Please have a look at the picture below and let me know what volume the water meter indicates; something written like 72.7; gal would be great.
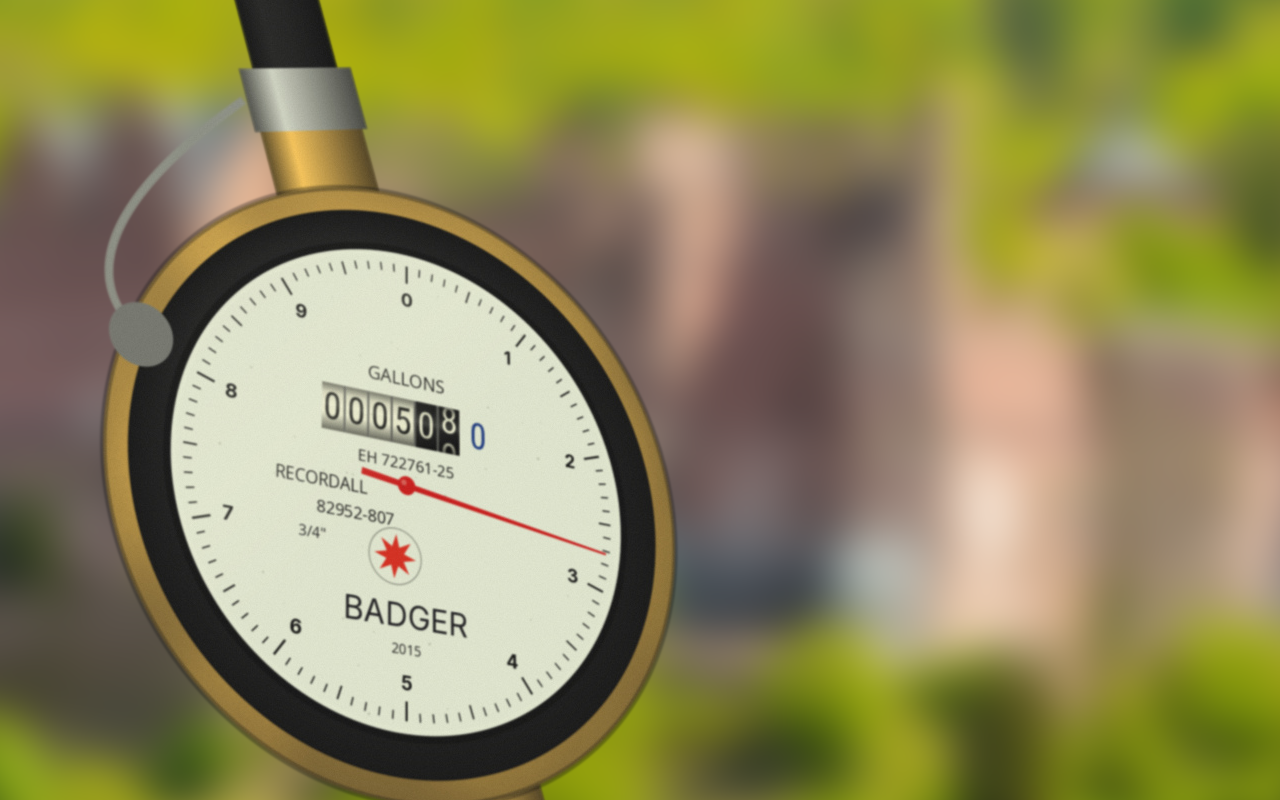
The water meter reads 5082.7; gal
